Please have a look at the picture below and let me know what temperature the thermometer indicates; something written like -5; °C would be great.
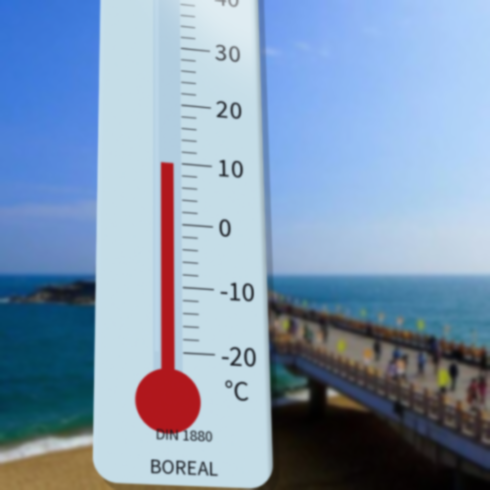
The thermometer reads 10; °C
